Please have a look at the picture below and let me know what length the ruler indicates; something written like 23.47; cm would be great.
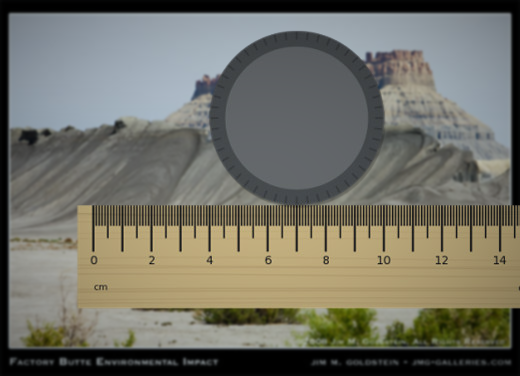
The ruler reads 6; cm
